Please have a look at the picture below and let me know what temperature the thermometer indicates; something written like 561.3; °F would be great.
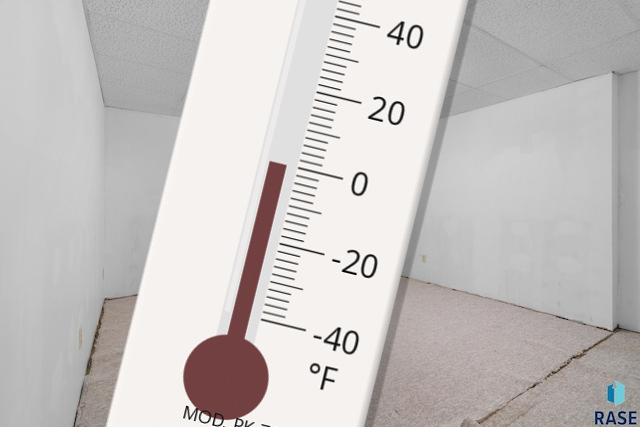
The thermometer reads 0; °F
